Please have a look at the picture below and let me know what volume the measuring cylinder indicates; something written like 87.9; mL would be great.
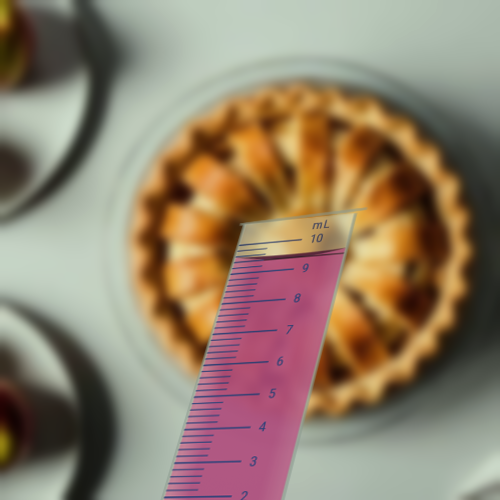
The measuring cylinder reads 9.4; mL
